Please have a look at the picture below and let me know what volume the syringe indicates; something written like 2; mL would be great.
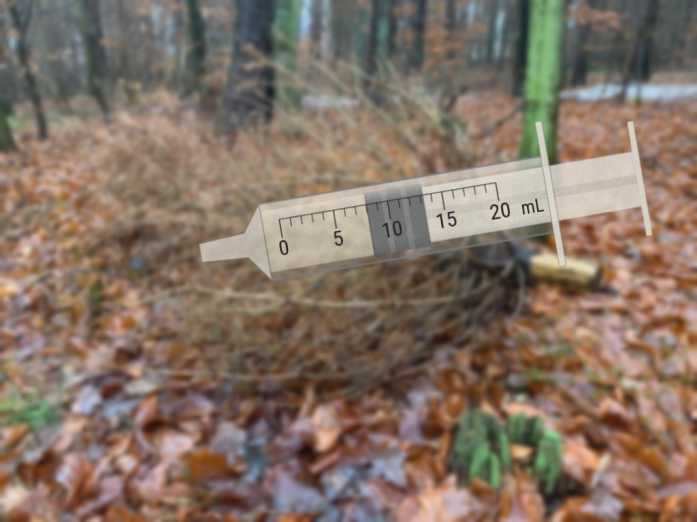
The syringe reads 8; mL
